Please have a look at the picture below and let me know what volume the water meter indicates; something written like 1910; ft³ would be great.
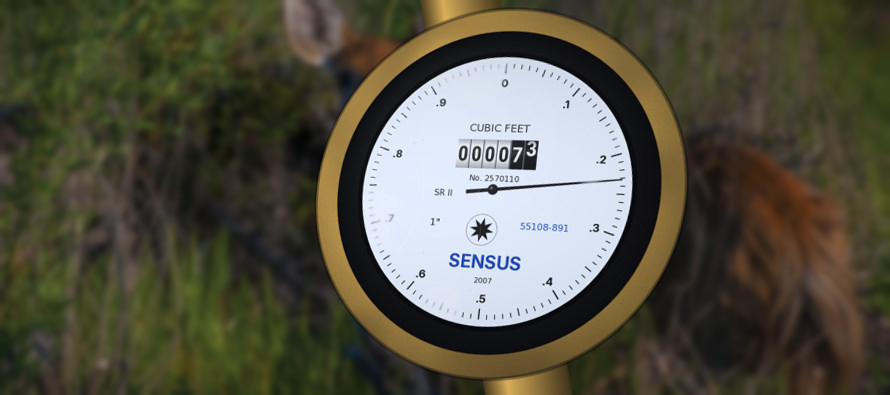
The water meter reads 73.23; ft³
